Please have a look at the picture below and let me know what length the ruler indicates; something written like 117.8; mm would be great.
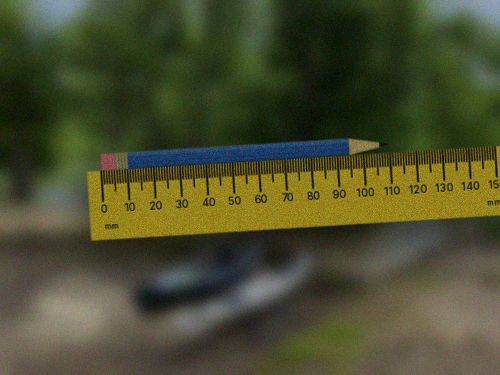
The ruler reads 110; mm
